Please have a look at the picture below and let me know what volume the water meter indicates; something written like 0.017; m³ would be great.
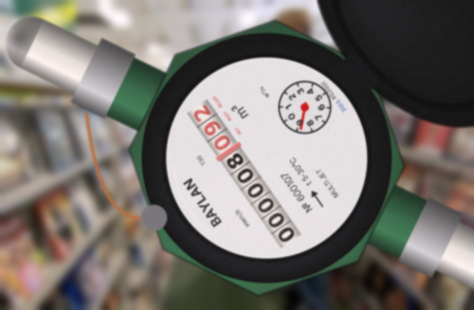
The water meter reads 8.0928; m³
